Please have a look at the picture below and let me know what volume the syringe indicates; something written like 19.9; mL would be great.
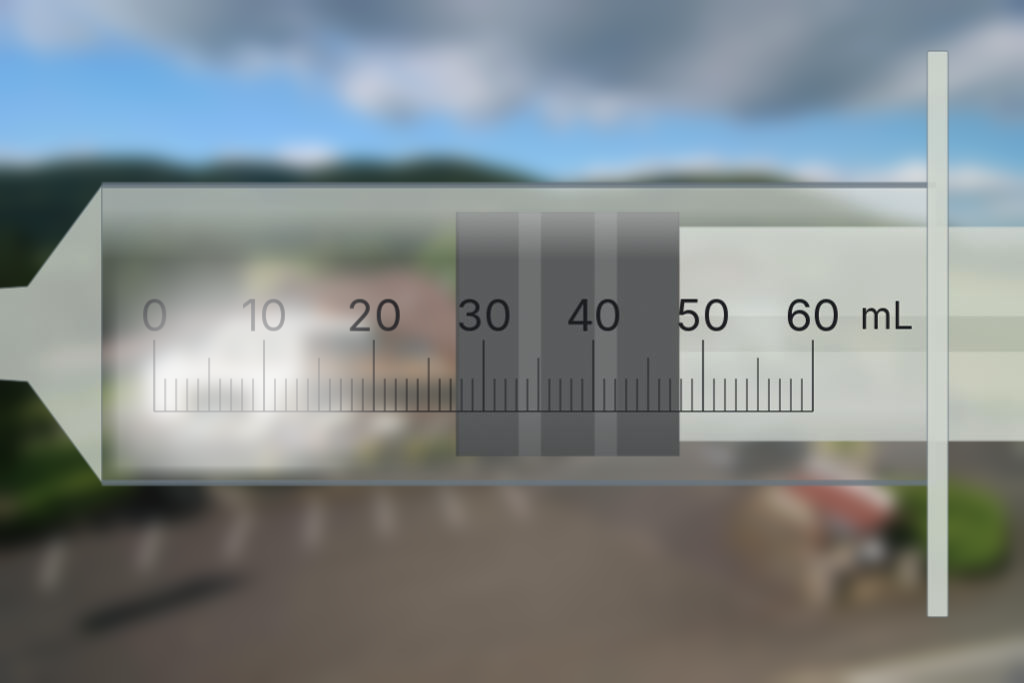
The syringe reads 27.5; mL
